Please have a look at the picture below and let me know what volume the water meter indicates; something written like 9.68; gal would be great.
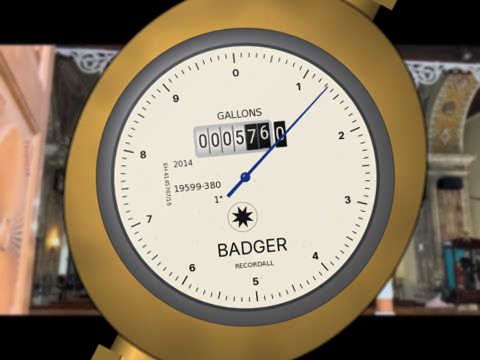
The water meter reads 5761.3; gal
